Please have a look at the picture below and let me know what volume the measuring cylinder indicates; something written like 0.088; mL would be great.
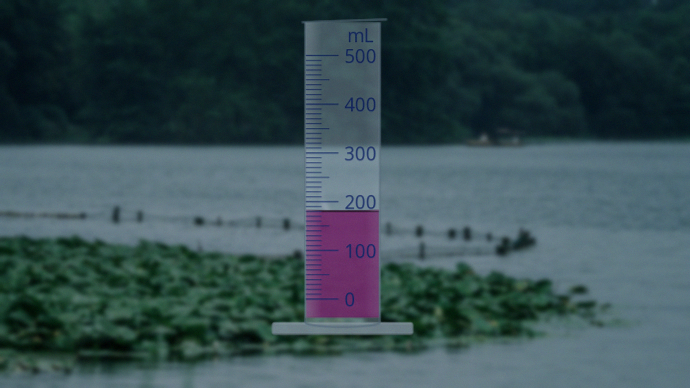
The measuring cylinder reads 180; mL
